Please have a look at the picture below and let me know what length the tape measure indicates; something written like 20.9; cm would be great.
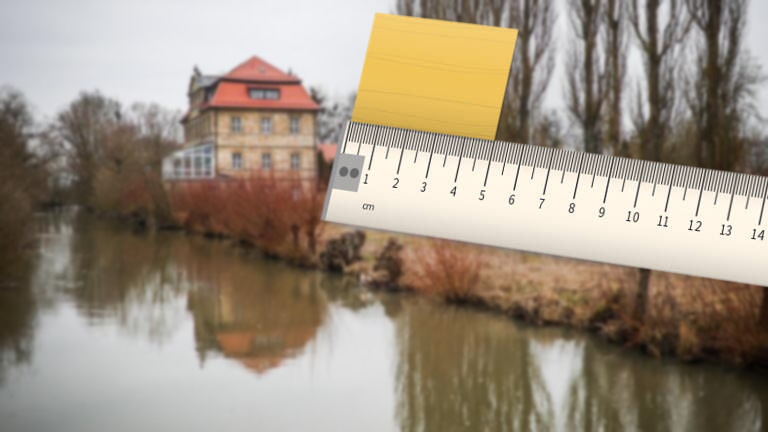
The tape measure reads 5; cm
